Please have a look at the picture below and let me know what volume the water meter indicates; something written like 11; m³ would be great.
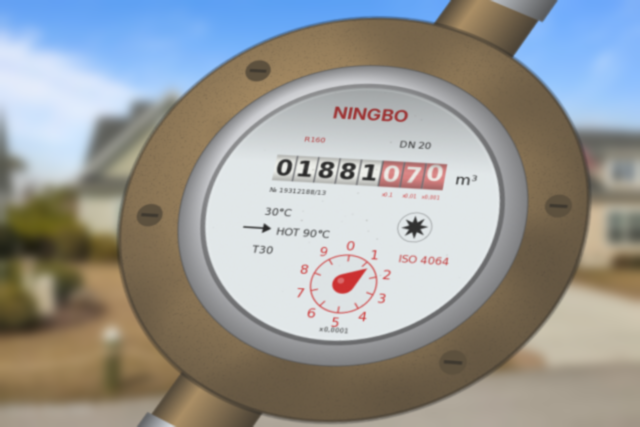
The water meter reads 1881.0701; m³
